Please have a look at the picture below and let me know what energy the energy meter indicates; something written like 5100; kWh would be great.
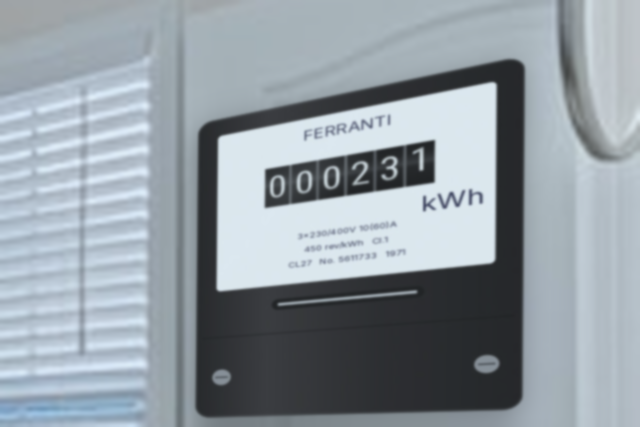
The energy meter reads 231; kWh
